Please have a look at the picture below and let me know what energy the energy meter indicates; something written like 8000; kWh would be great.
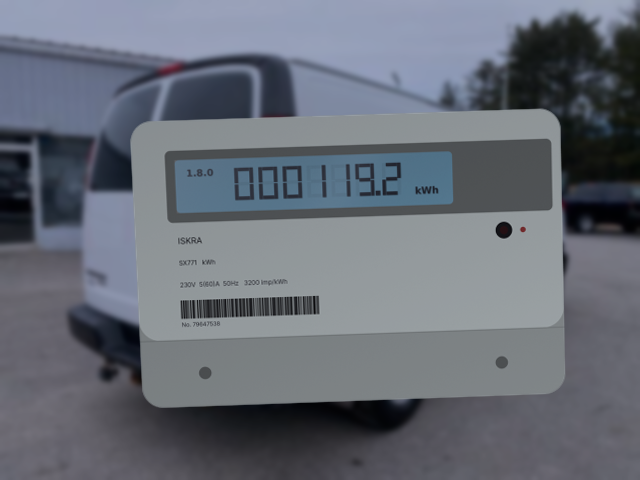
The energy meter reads 119.2; kWh
